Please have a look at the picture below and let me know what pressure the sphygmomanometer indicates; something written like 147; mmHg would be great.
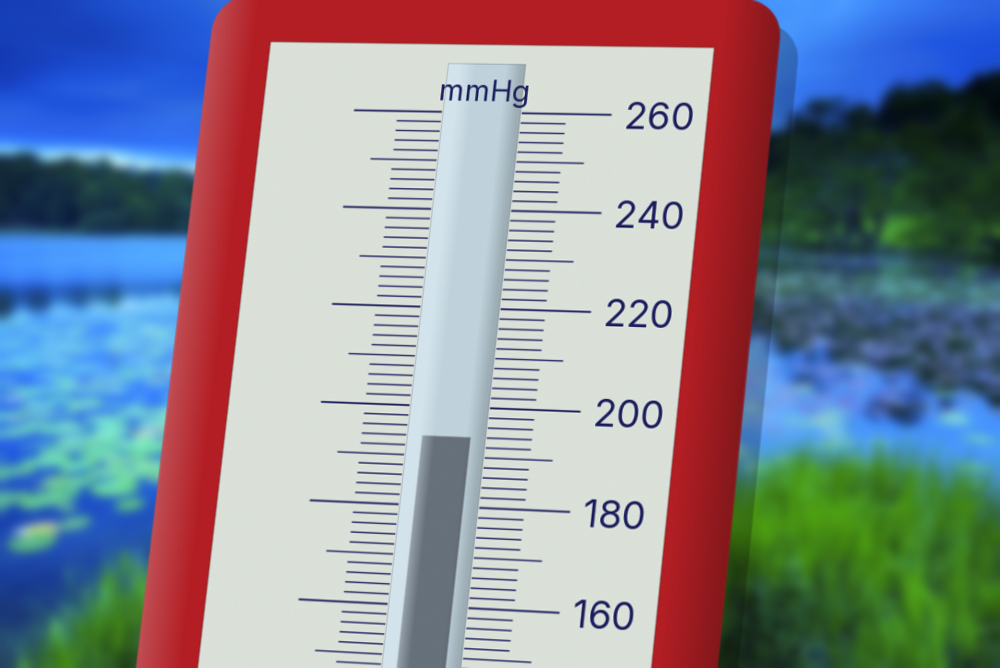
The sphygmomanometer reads 194; mmHg
